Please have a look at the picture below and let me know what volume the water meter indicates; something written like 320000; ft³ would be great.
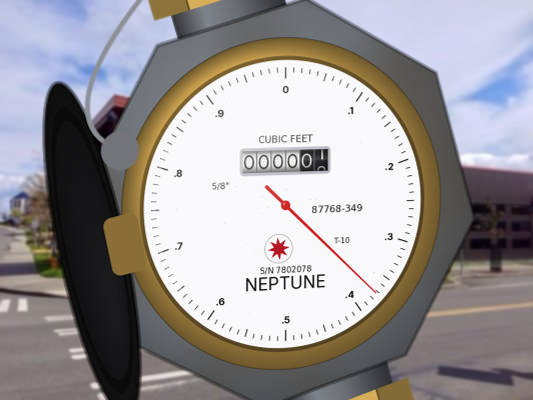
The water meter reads 1.37; ft³
